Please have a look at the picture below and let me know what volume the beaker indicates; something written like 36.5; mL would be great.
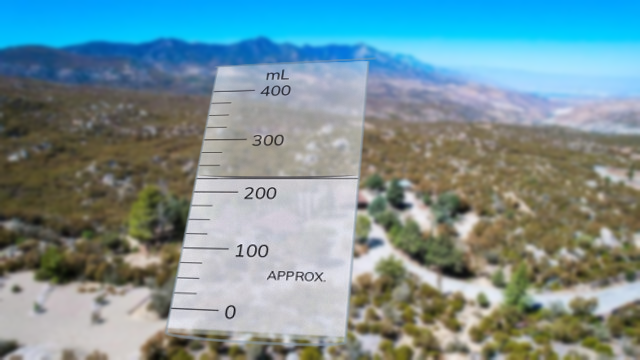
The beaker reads 225; mL
